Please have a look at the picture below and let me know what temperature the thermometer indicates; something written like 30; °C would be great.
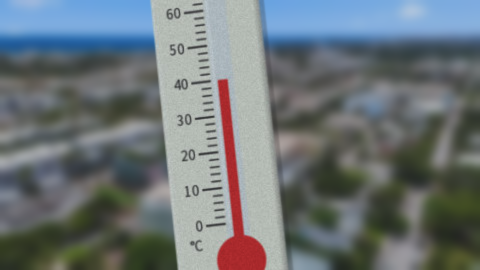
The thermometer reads 40; °C
